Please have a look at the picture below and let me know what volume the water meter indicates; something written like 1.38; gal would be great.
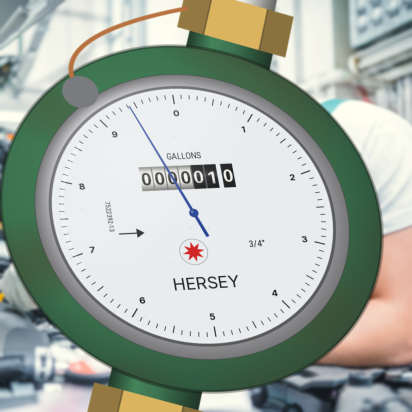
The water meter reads 9.4; gal
